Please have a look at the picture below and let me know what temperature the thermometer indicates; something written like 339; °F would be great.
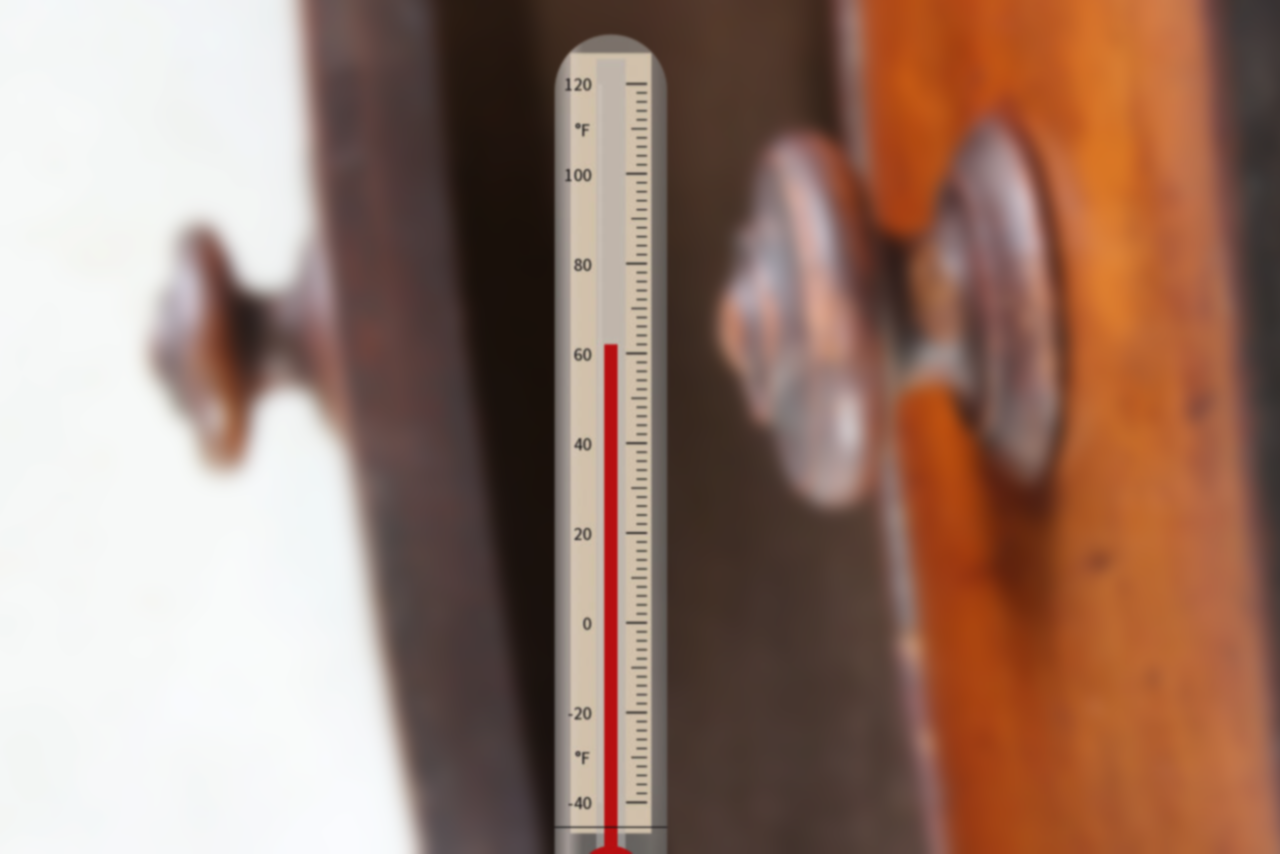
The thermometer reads 62; °F
